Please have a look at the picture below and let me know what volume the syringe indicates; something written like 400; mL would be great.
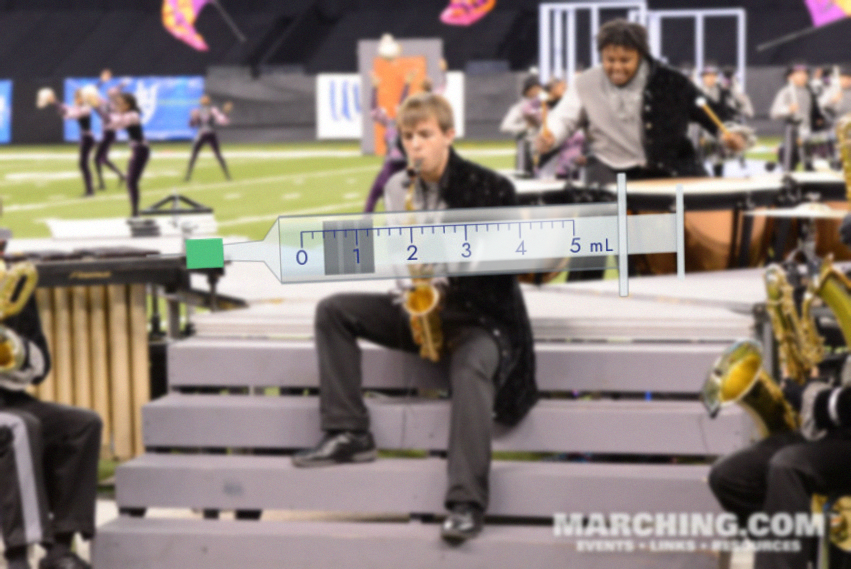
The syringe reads 0.4; mL
